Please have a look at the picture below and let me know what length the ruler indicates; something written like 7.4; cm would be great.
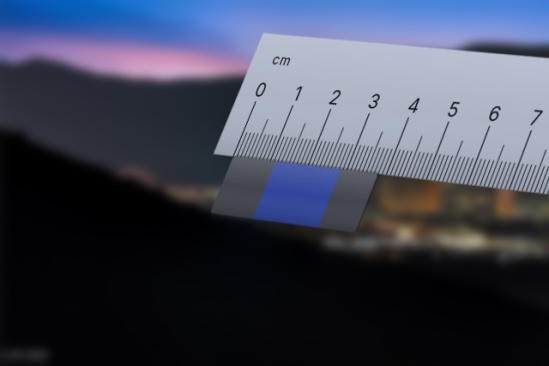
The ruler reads 3.8; cm
